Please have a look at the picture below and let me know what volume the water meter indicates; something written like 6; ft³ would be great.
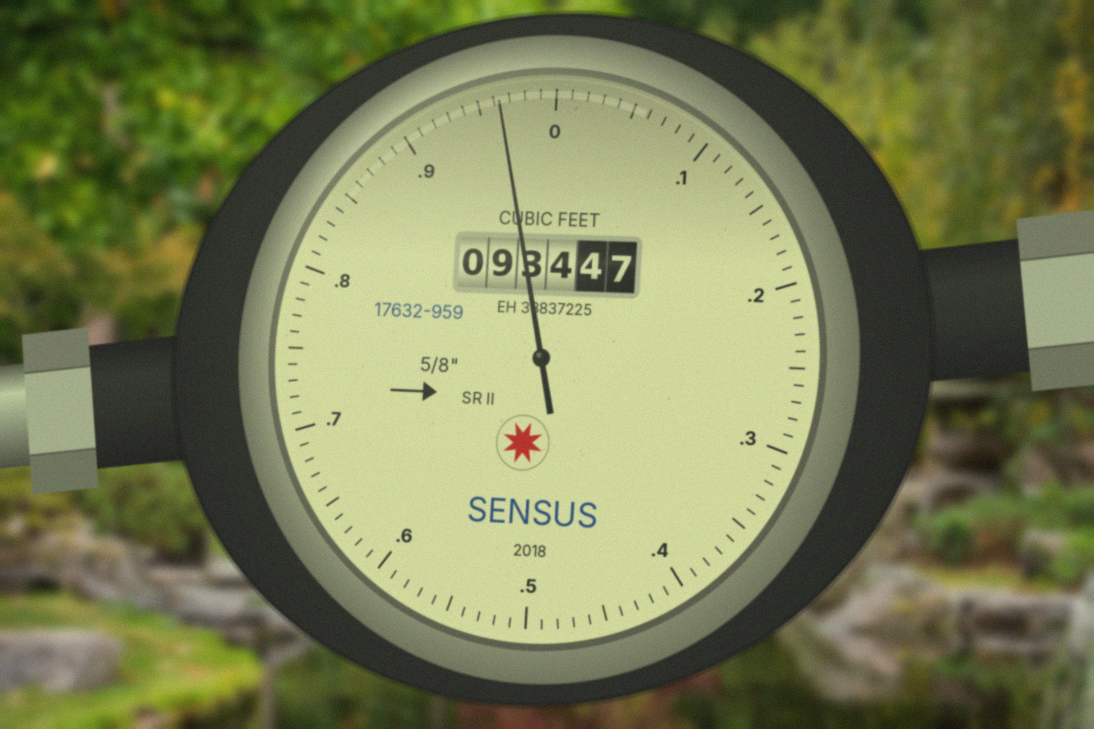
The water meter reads 93446.96; ft³
